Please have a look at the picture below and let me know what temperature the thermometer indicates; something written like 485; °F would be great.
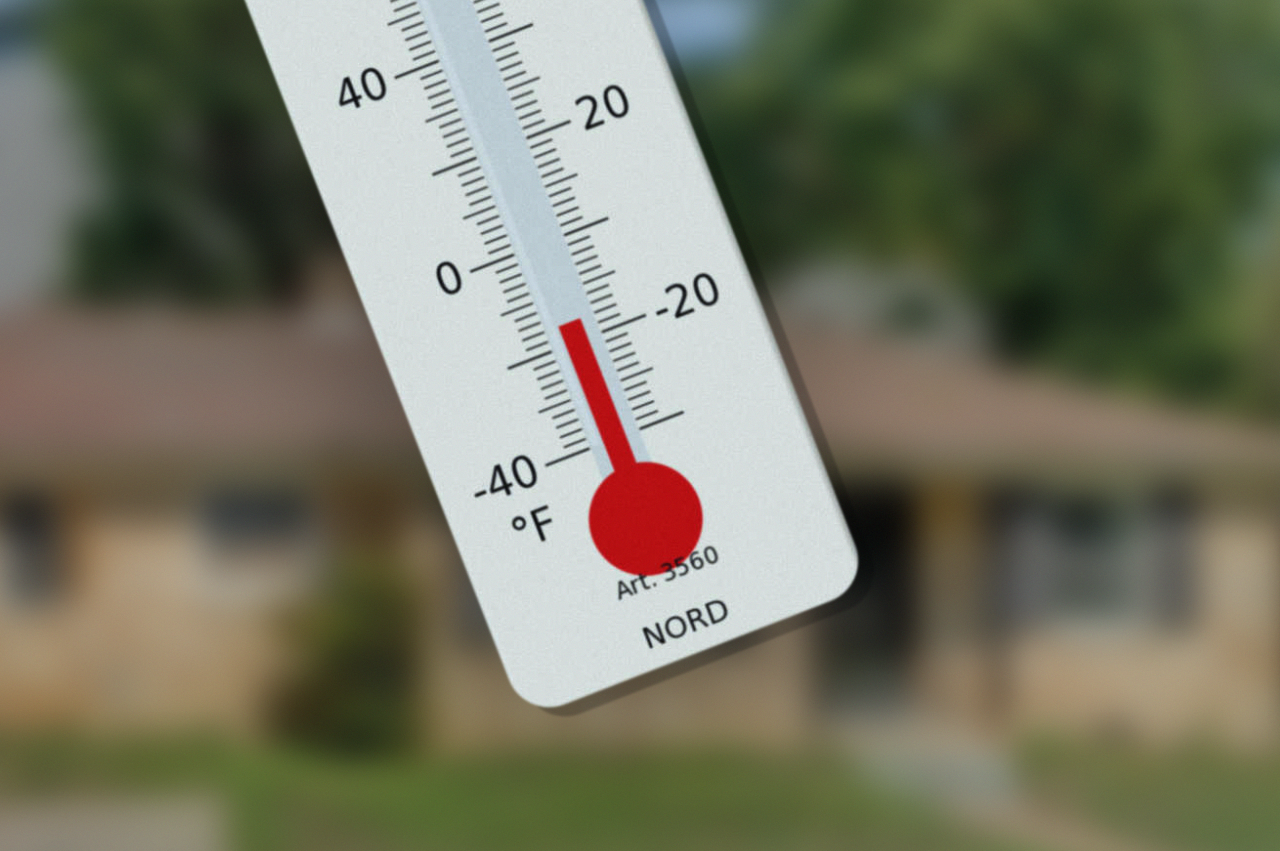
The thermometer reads -16; °F
